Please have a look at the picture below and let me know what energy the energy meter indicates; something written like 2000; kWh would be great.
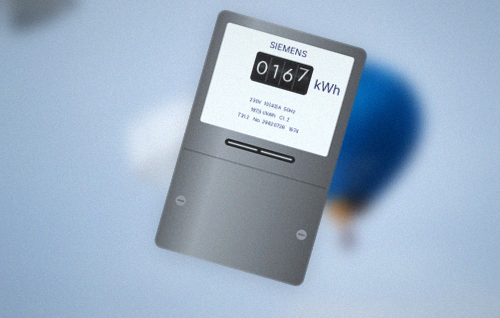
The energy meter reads 167; kWh
